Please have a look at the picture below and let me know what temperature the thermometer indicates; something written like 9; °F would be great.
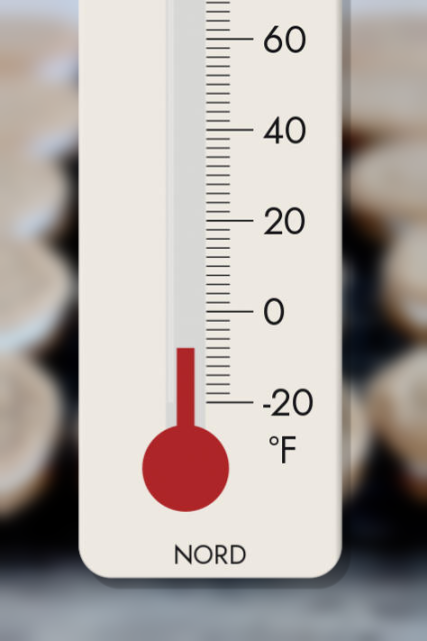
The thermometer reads -8; °F
